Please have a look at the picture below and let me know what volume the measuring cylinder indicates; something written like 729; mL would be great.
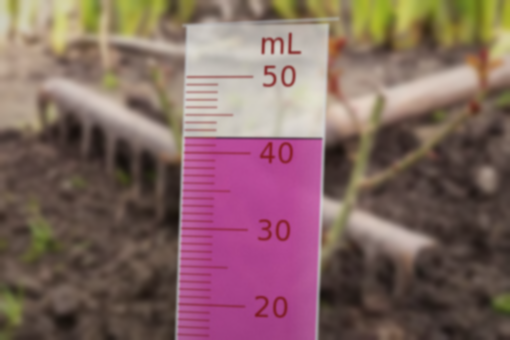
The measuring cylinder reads 42; mL
